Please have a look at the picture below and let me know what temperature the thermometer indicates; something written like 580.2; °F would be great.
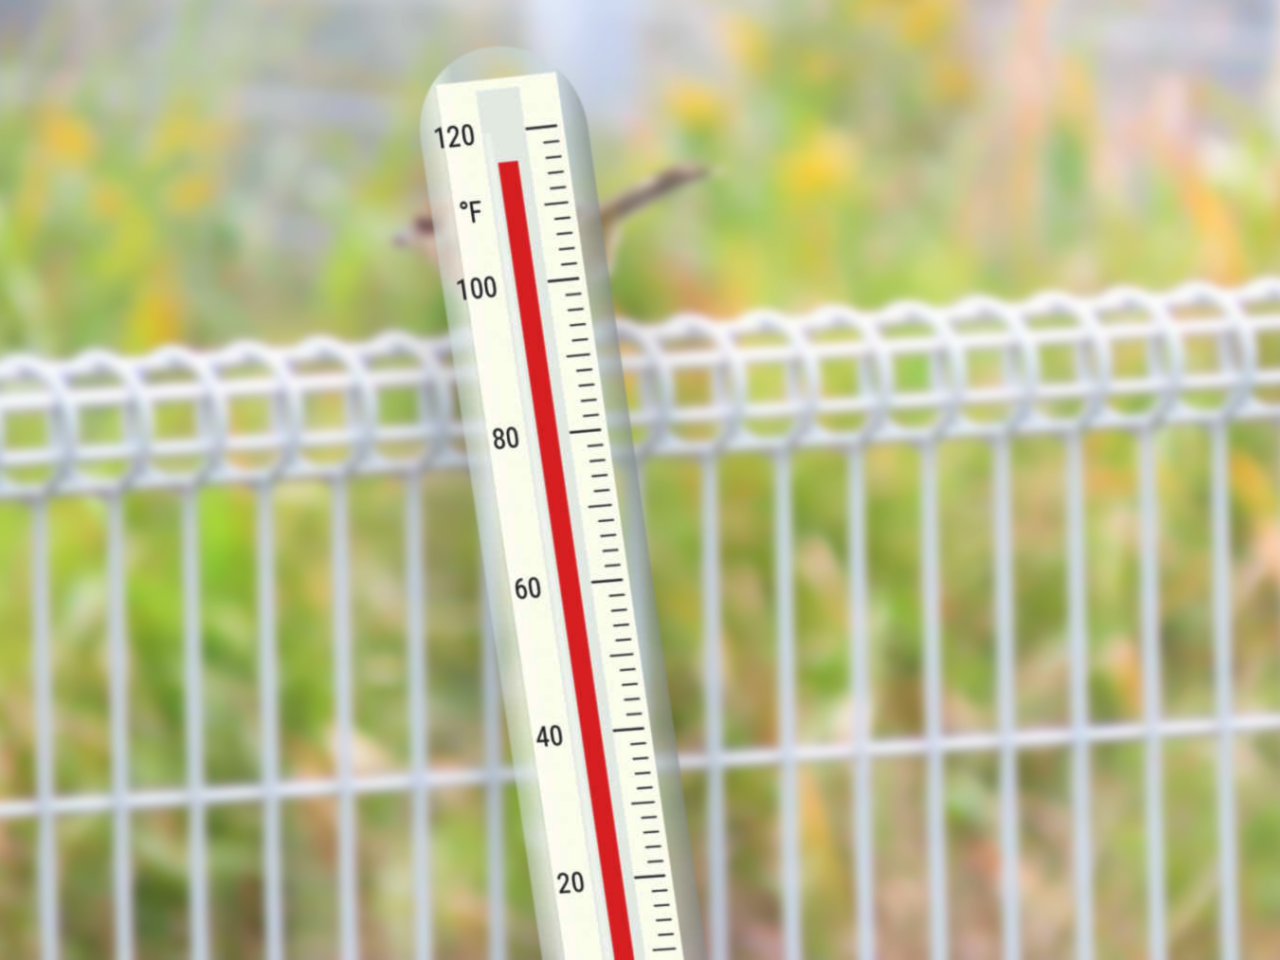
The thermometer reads 116; °F
